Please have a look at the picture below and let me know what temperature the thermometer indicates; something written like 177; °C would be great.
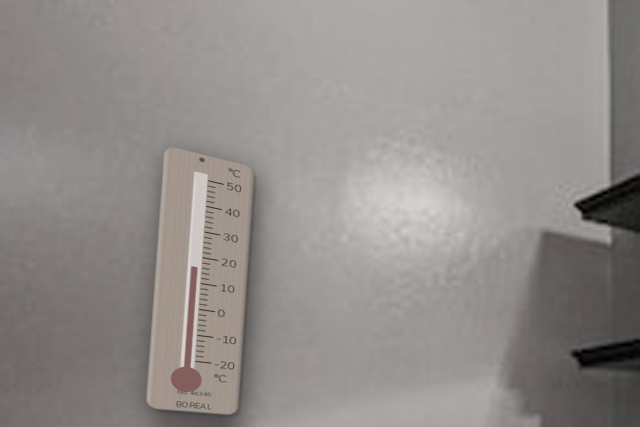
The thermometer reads 16; °C
